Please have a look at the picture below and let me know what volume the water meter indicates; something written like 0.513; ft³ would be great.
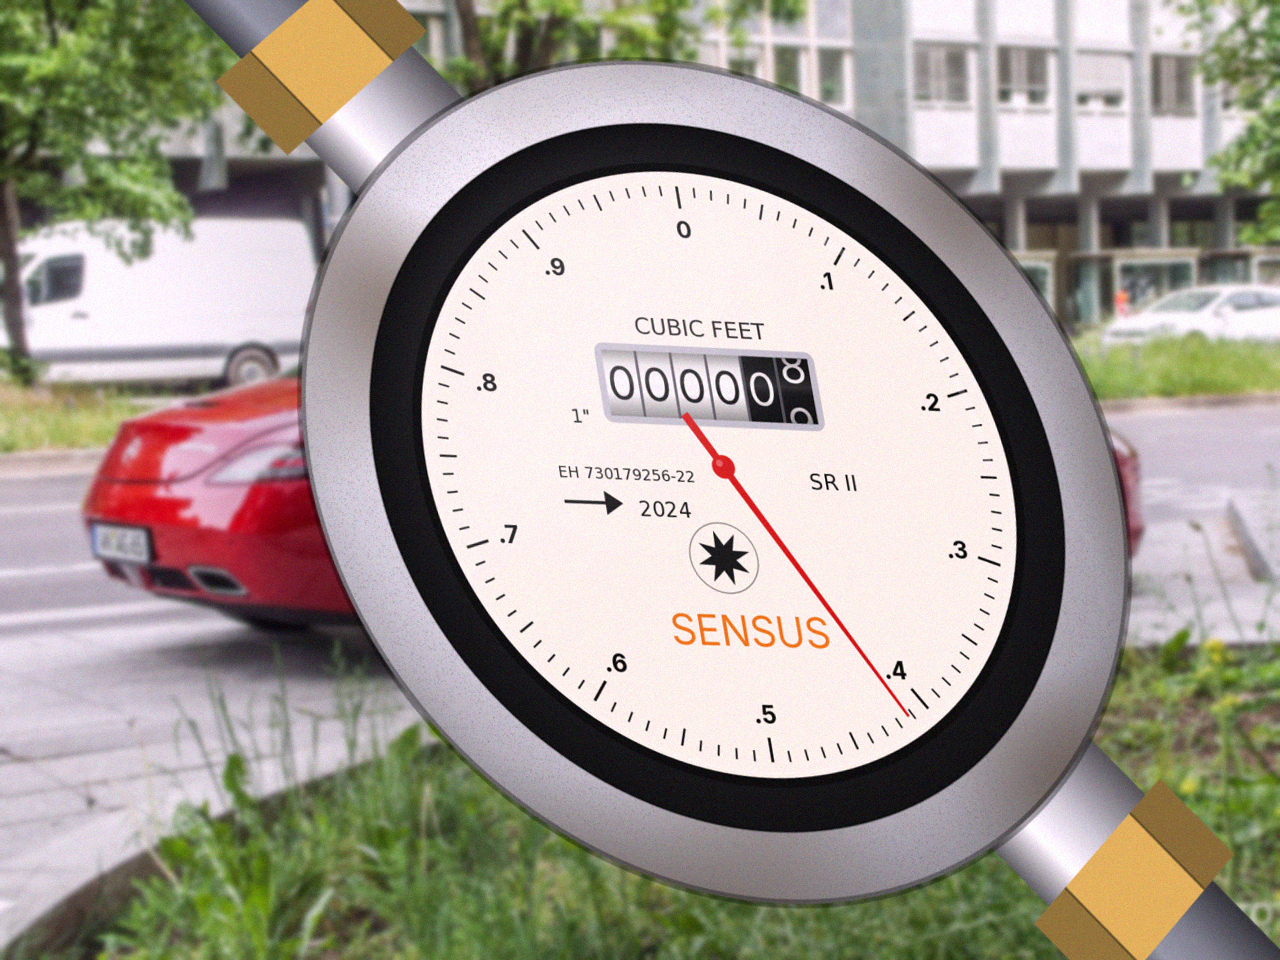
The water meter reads 8.41; ft³
